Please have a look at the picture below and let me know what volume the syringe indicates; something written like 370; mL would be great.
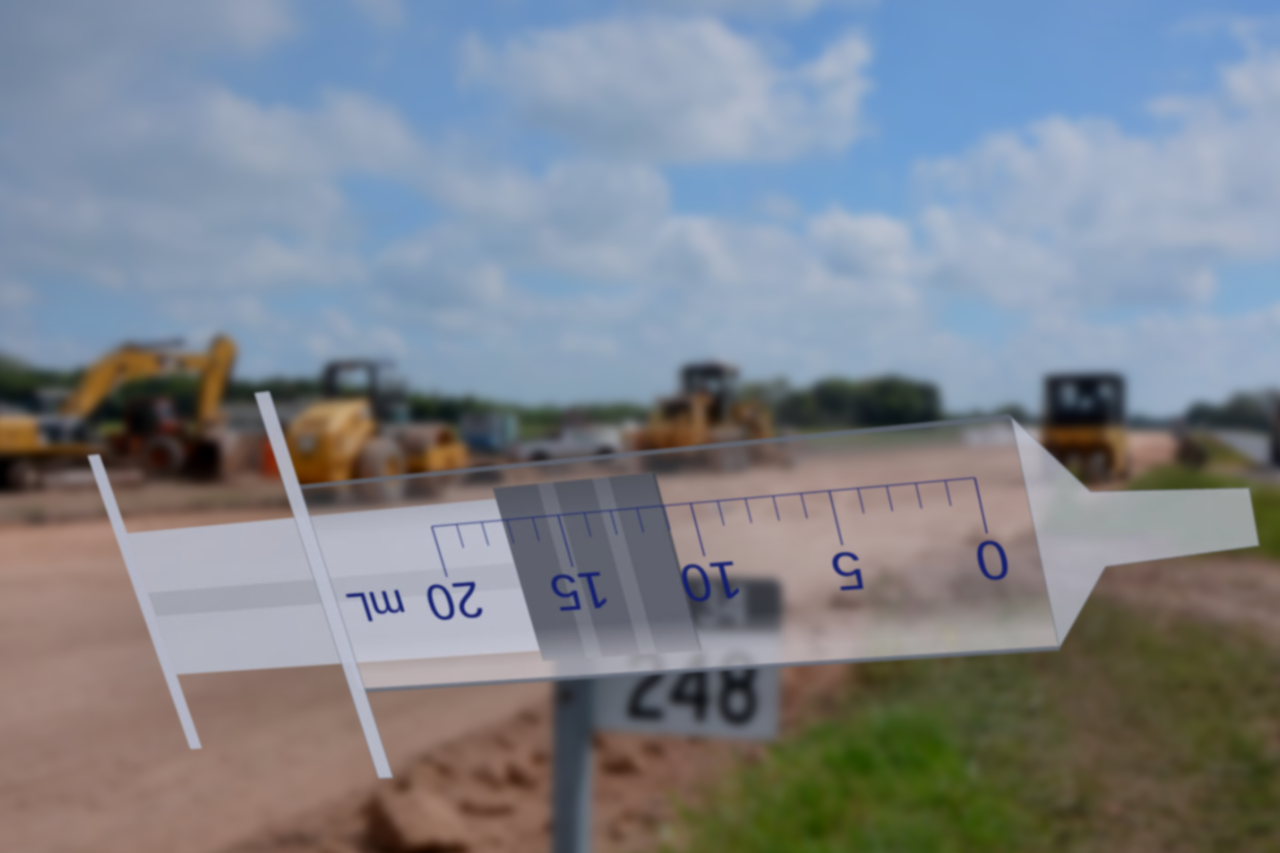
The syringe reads 11; mL
